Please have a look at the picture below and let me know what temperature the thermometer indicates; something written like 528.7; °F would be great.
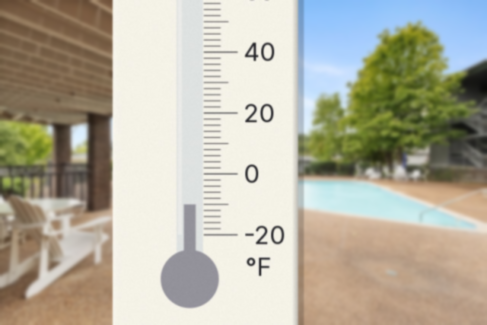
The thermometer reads -10; °F
